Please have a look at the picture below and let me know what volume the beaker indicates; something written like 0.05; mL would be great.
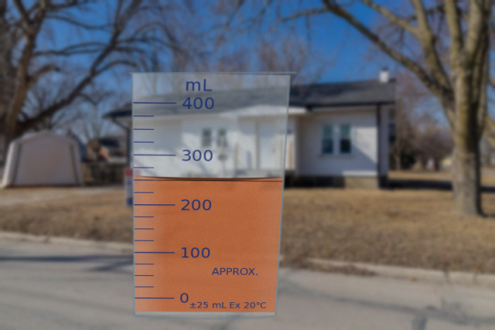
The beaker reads 250; mL
